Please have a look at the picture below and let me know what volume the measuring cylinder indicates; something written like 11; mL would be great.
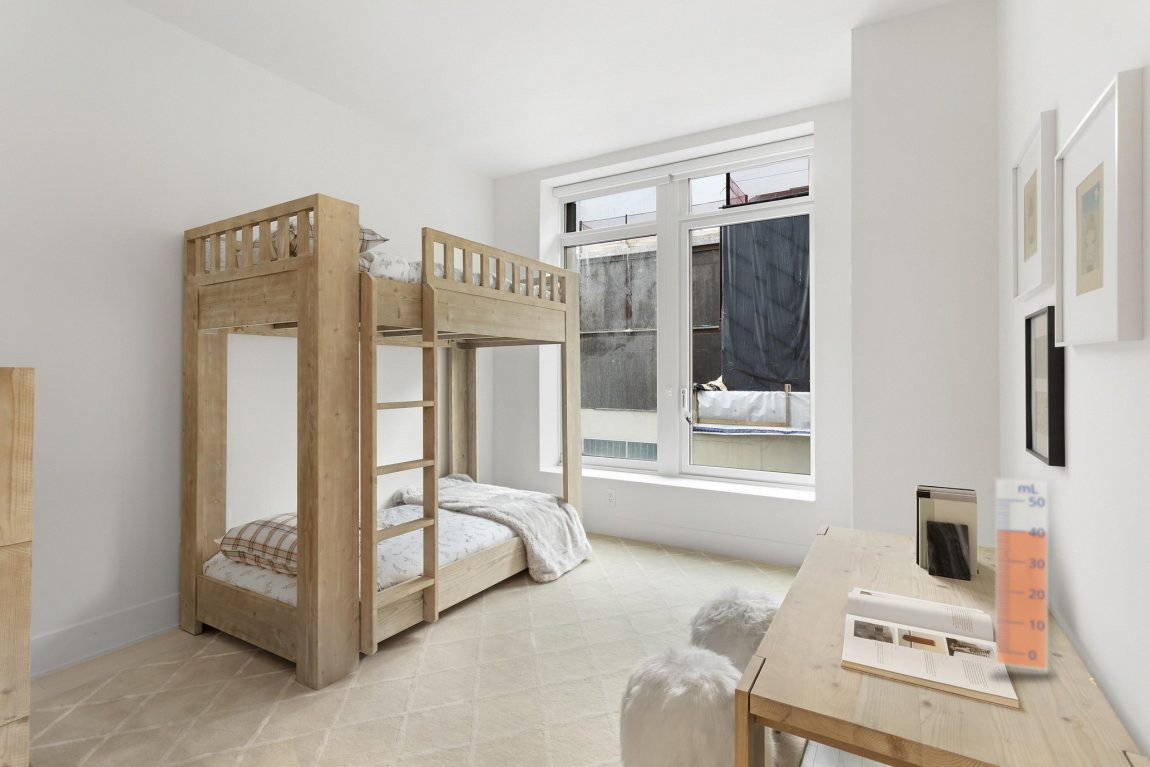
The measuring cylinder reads 40; mL
